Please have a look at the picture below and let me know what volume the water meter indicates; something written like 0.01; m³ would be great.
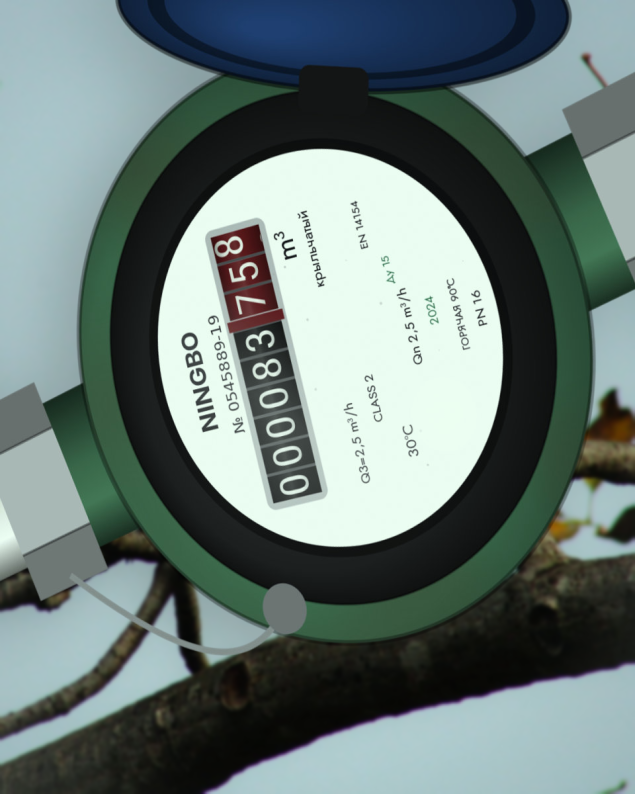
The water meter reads 83.758; m³
